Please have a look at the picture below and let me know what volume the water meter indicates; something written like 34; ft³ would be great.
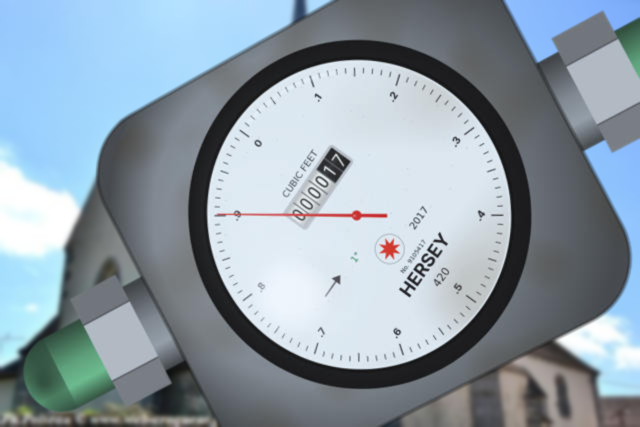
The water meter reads 16.90; ft³
